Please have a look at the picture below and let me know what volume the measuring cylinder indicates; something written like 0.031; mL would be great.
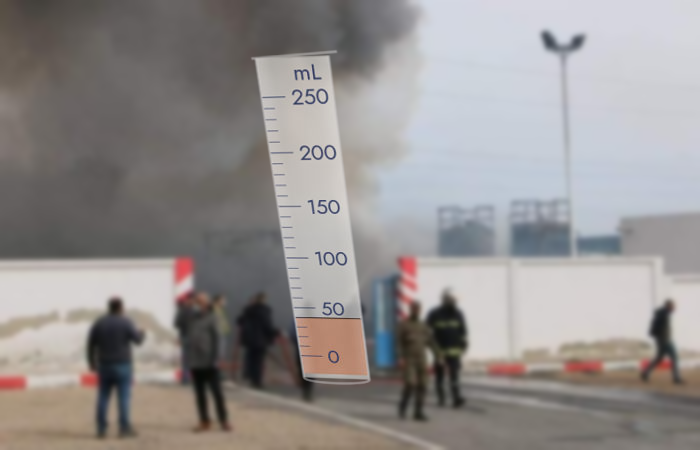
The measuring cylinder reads 40; mL
